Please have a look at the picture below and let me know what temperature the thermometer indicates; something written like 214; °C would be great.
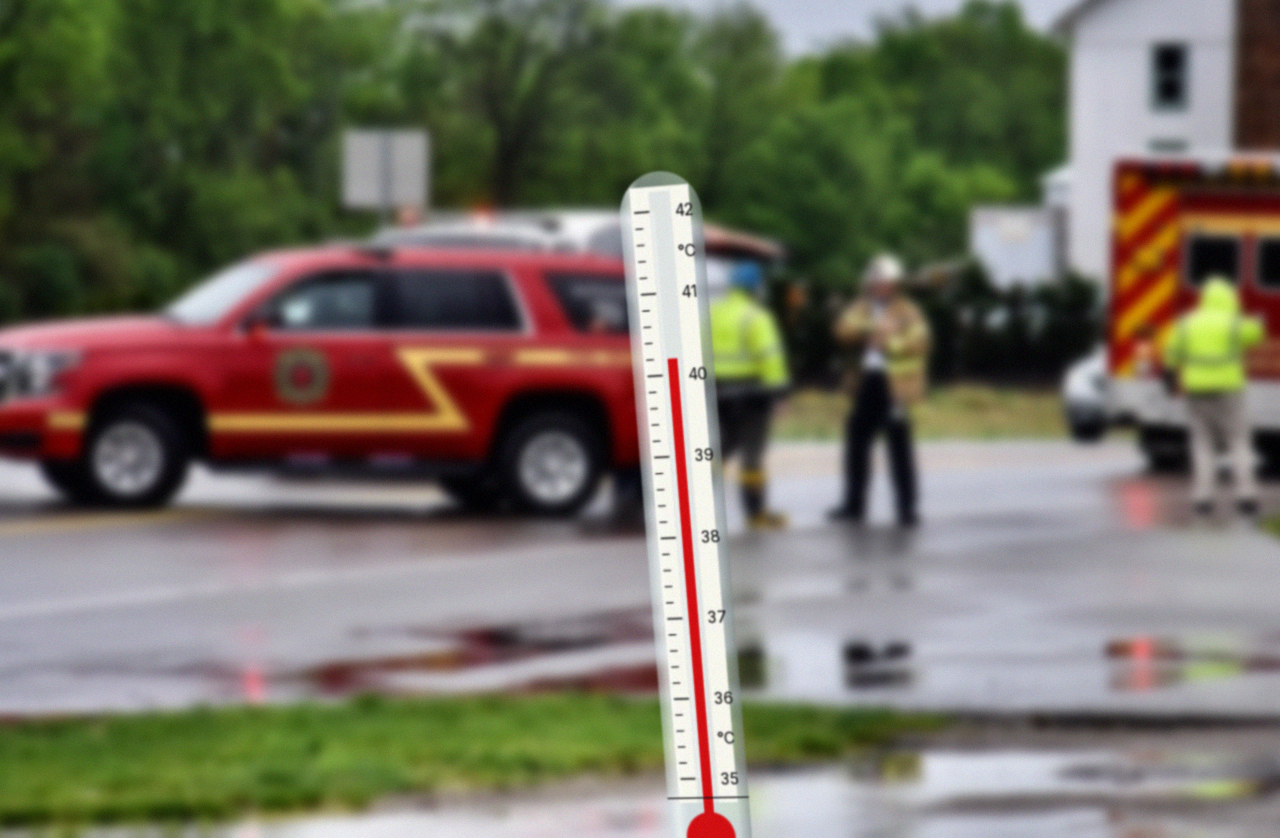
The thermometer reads 40.2; °C
